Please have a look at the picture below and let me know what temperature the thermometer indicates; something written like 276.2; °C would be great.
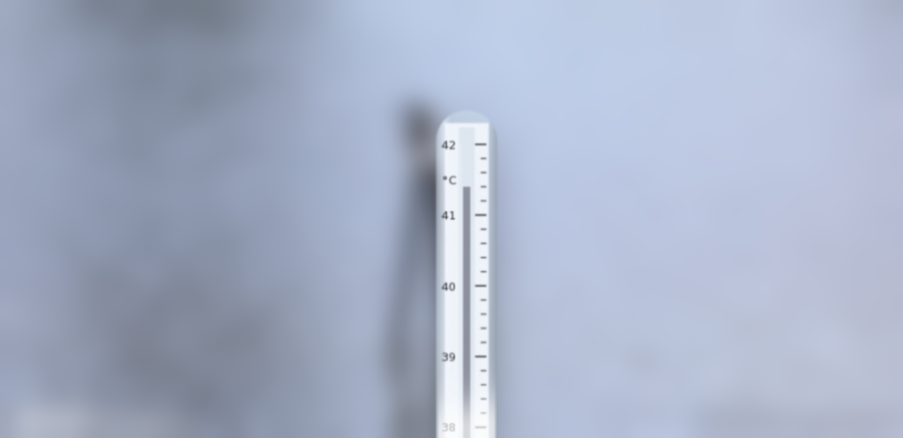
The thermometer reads 41.4; °C
